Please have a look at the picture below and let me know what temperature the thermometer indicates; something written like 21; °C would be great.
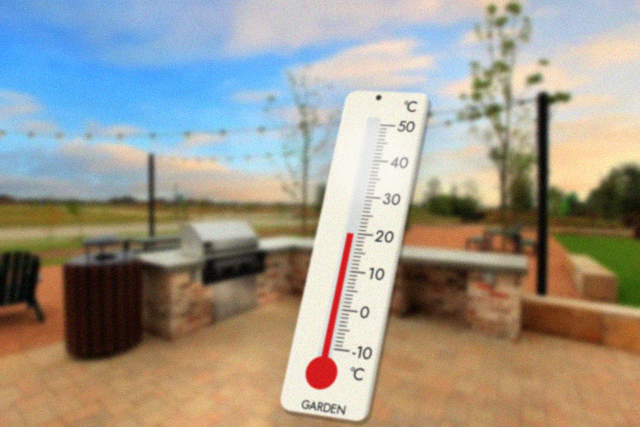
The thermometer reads 20; °C
